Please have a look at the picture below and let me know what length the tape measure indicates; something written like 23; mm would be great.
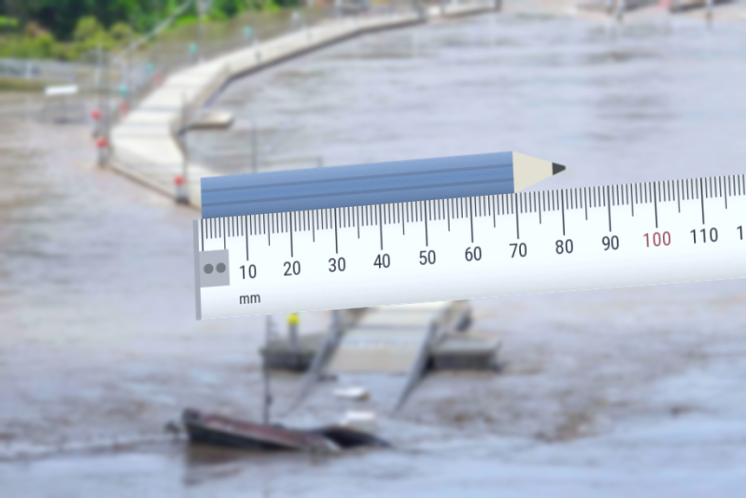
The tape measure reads 81; mm
